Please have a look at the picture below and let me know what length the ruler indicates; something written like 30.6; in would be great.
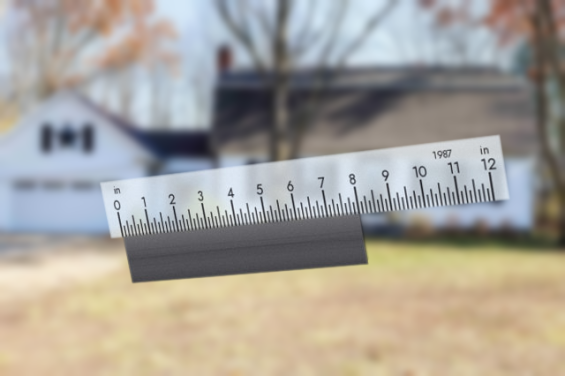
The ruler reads 8; in
